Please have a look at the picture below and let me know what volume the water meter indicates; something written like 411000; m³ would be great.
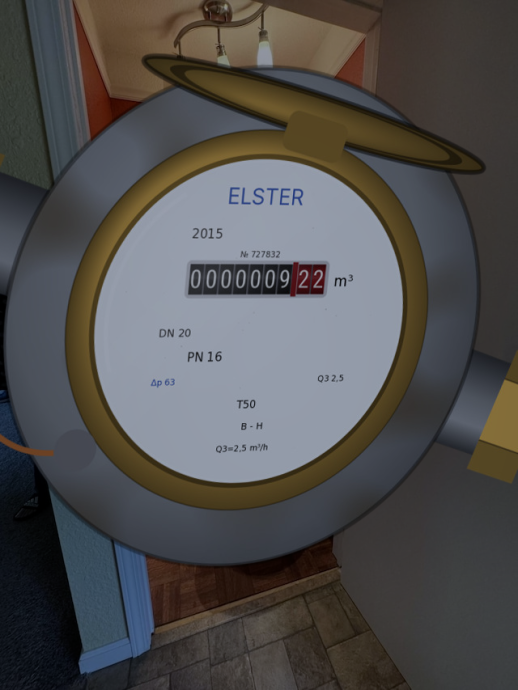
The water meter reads 9.22; m³
